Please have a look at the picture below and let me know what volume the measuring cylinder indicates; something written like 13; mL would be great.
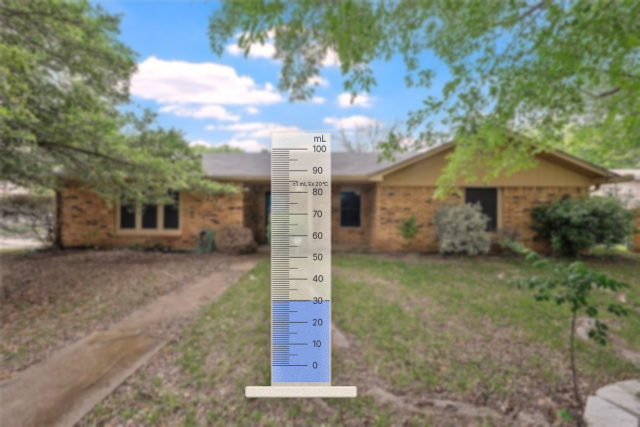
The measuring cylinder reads 30; mL
